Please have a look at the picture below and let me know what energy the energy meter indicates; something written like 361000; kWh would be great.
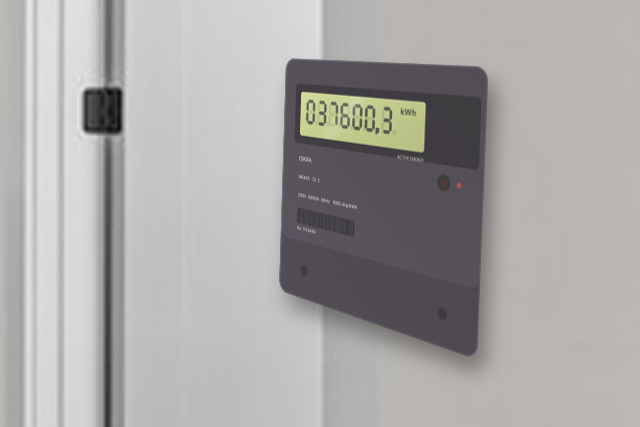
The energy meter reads 37600.3; kWh
